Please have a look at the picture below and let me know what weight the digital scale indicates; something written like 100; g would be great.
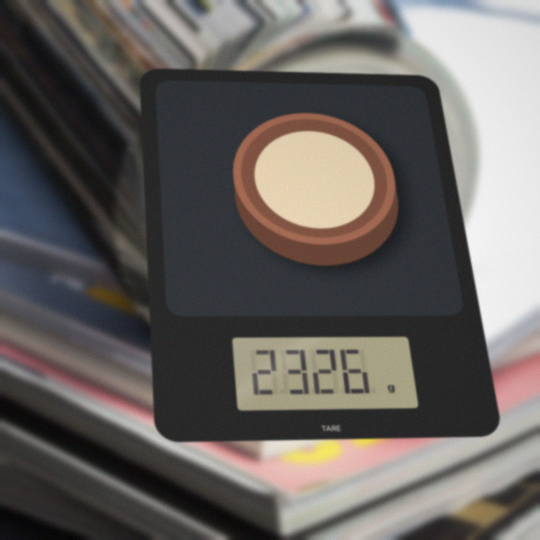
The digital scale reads 2326; g
